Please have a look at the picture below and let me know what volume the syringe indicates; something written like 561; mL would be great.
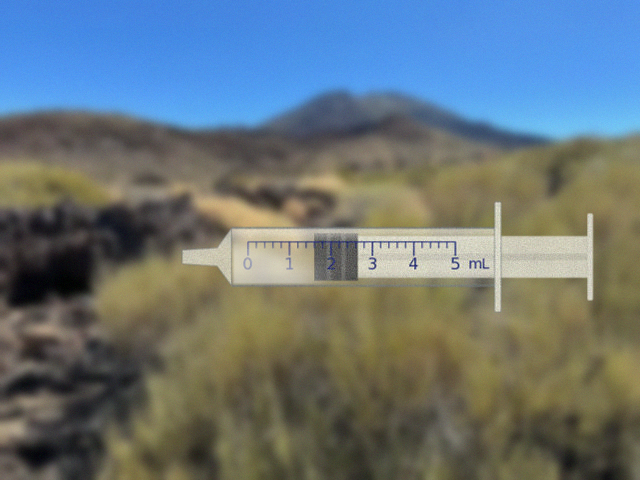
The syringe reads 1.6; mL
